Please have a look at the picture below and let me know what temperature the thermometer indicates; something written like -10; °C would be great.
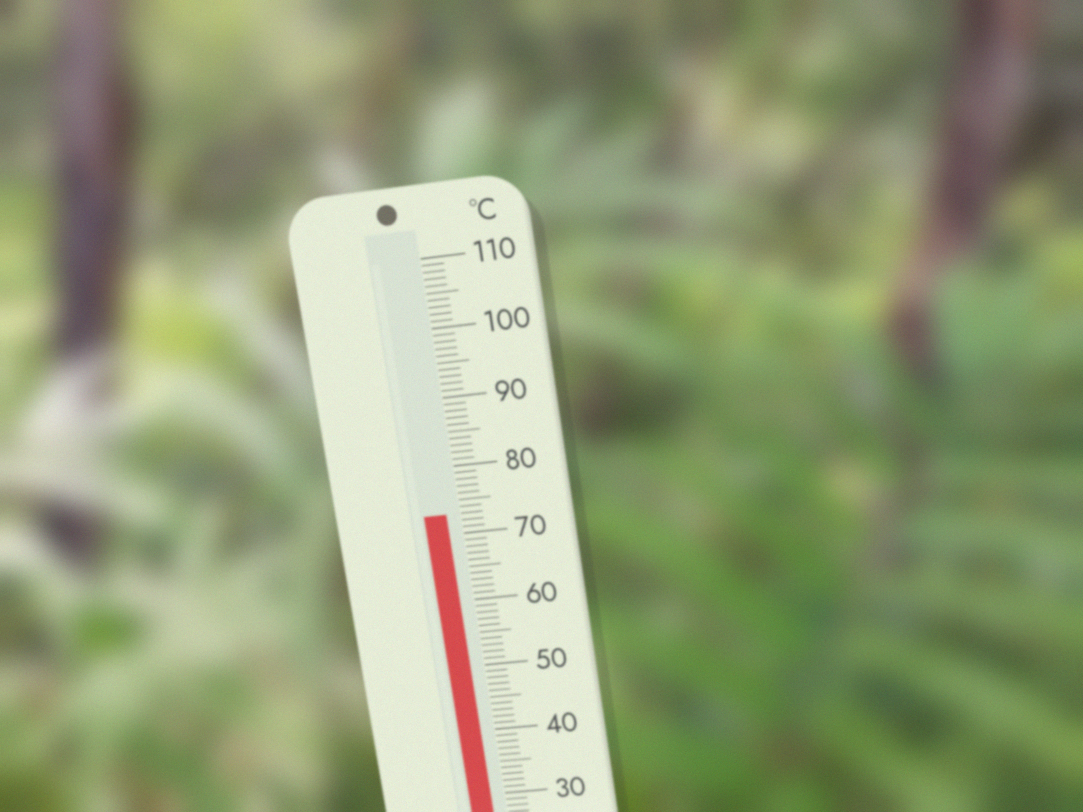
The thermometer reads 73; °C
